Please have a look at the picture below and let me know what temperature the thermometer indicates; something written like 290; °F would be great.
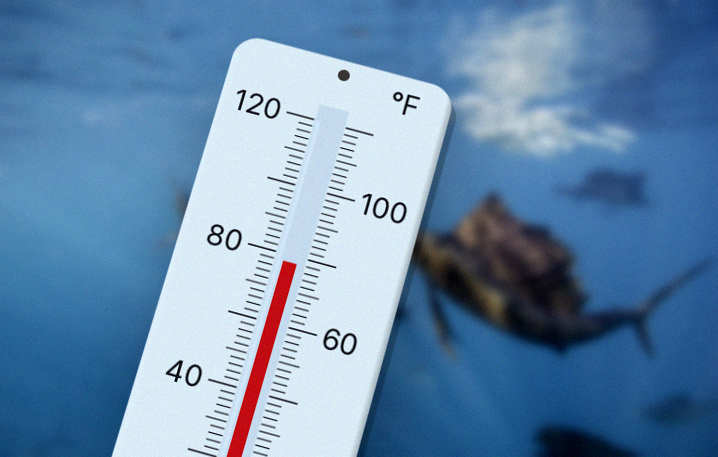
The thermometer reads 78; °F
